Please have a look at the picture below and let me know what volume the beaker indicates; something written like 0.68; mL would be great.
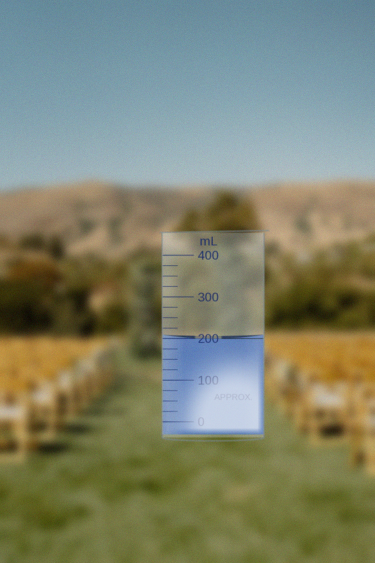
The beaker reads 200; mL
